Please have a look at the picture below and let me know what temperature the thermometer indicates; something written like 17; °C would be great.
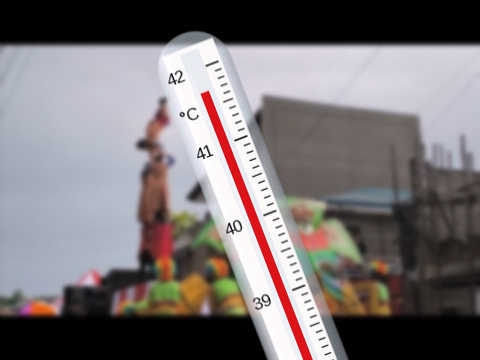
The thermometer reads 41.7; °C
